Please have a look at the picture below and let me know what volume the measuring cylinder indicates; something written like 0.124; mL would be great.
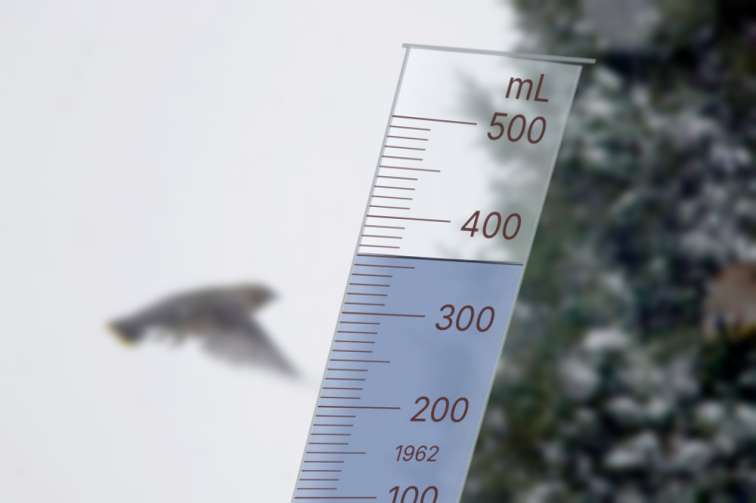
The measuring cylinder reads 360; mL
